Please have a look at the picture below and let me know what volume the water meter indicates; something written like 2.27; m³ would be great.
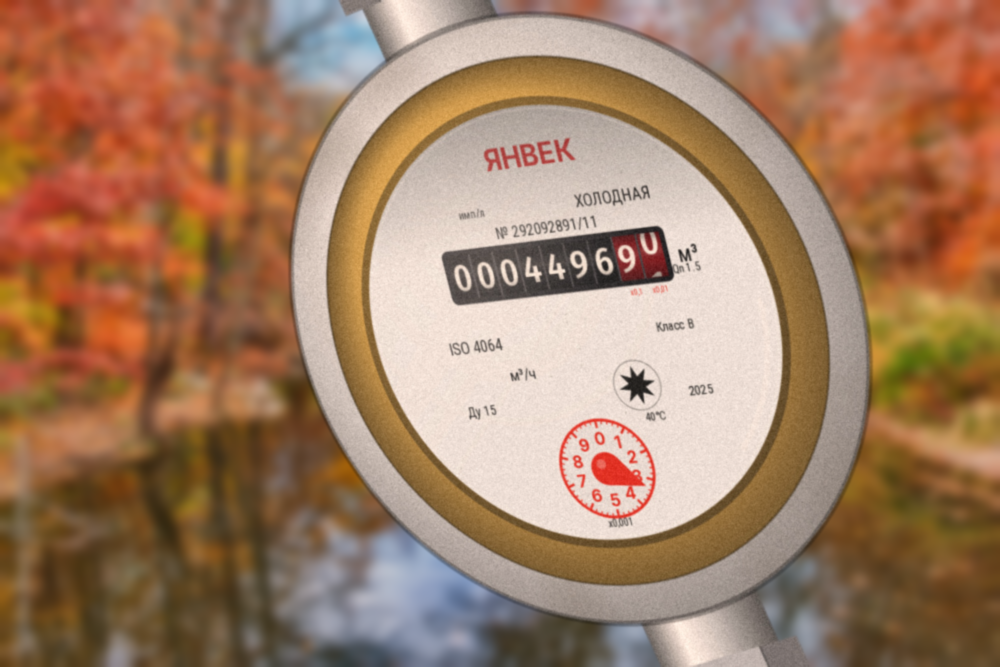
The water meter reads 4496.903; m³
